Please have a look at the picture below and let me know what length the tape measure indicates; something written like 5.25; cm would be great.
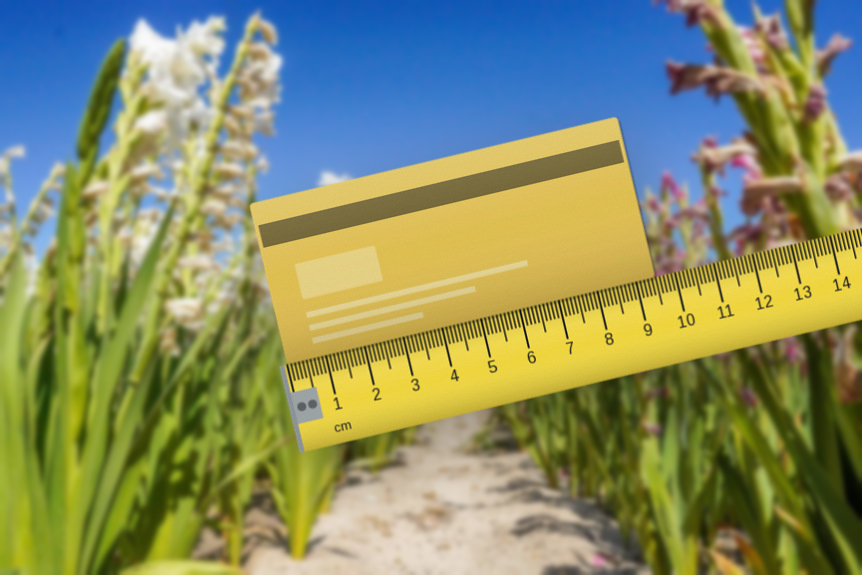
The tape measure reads 9.5; cm
